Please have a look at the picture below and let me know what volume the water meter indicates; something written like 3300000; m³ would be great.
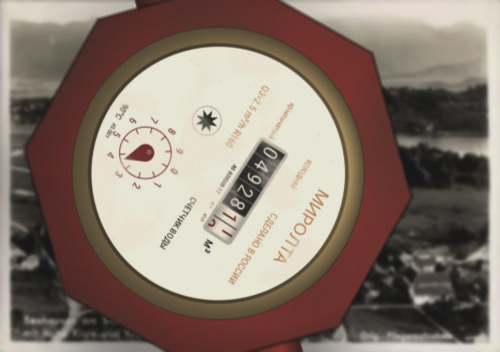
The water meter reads 4928.113; m³
